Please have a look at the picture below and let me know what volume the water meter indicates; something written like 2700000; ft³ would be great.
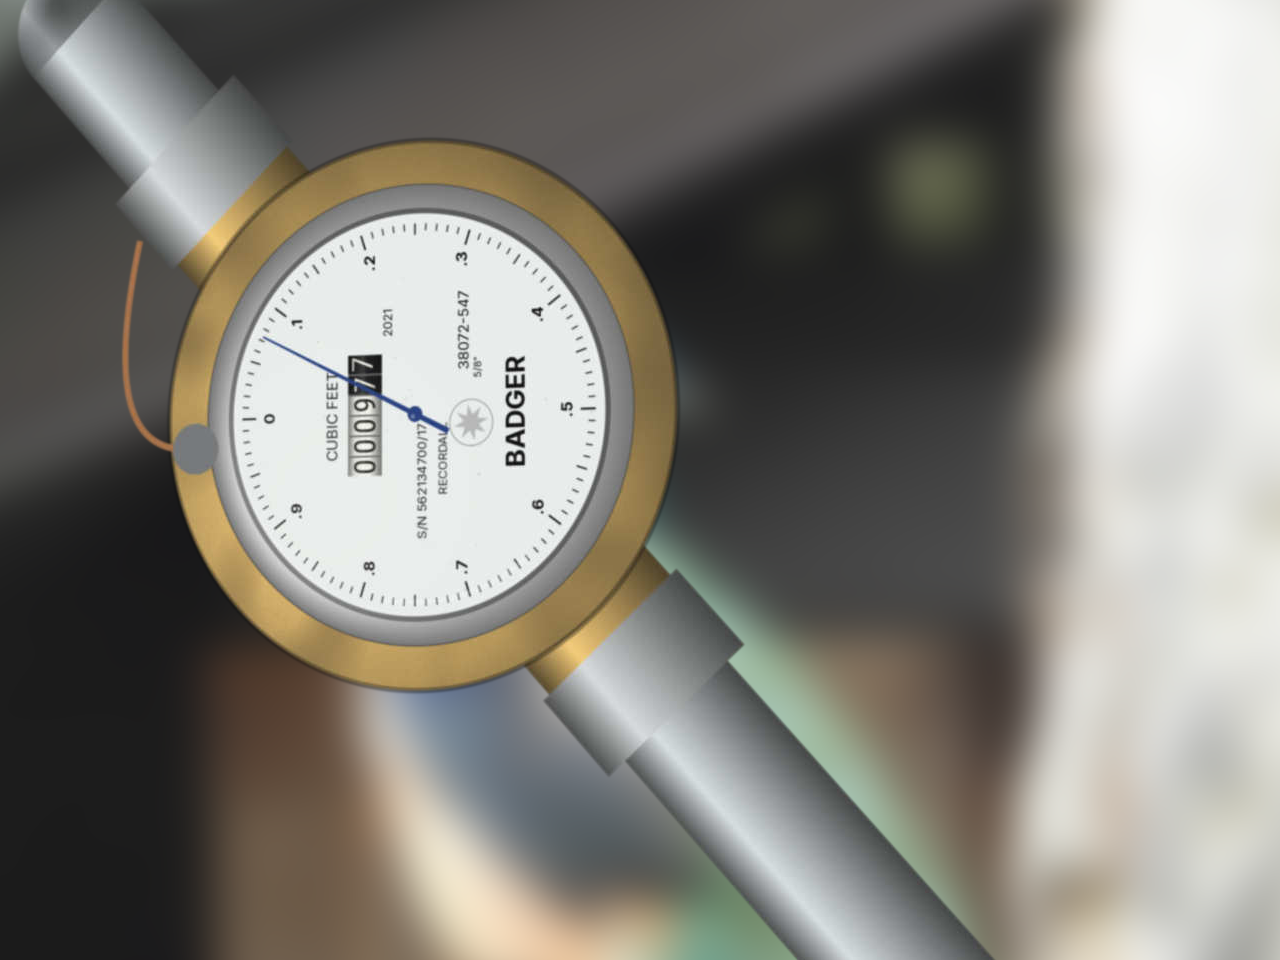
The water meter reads 977.07; ft³
